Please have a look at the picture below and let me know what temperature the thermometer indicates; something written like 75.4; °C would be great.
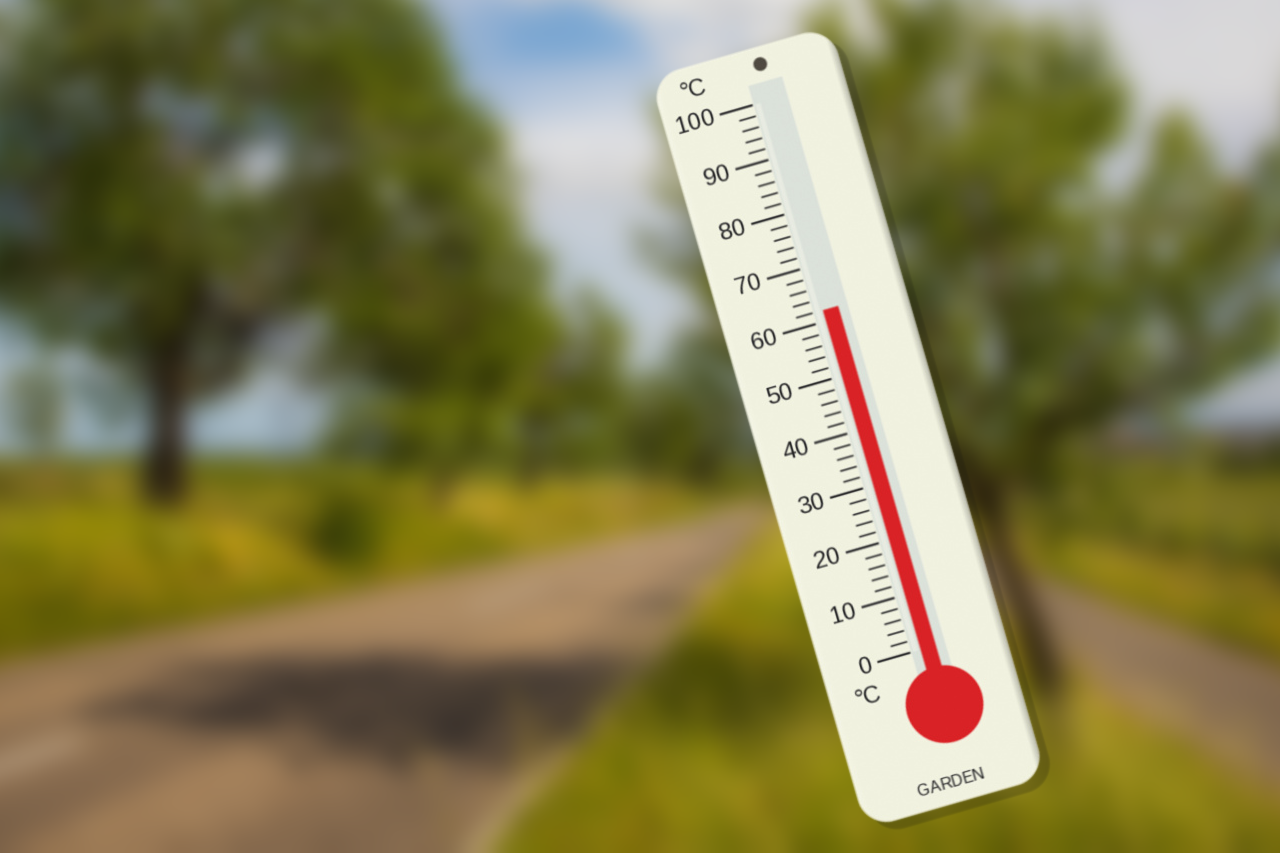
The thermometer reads 62; °C
